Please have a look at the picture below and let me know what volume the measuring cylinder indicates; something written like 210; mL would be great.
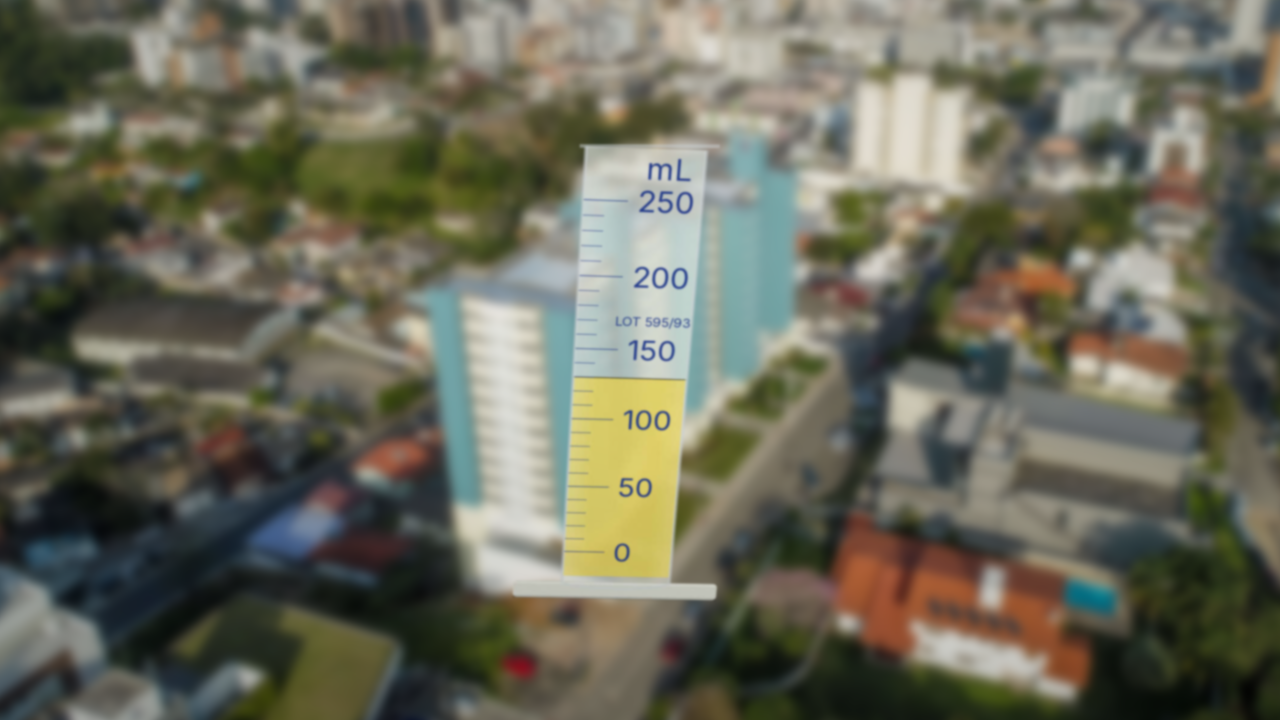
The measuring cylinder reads 130; mL
